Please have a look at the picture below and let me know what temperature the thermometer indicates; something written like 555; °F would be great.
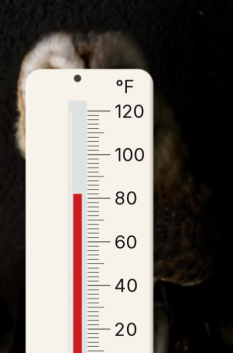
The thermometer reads 82; °F
